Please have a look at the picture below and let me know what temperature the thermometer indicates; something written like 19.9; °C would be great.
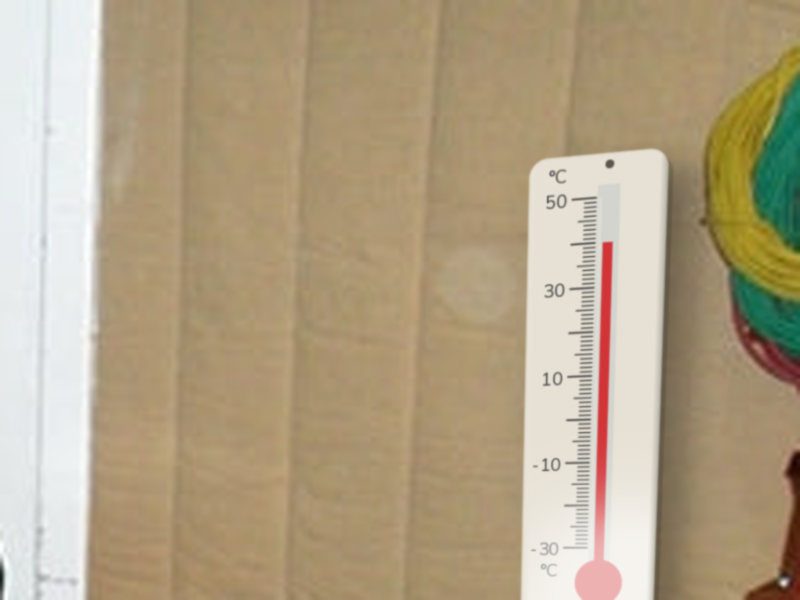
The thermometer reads 40; °C
